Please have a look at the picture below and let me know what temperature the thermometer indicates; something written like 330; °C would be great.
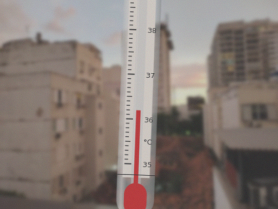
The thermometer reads 36.2; °C
